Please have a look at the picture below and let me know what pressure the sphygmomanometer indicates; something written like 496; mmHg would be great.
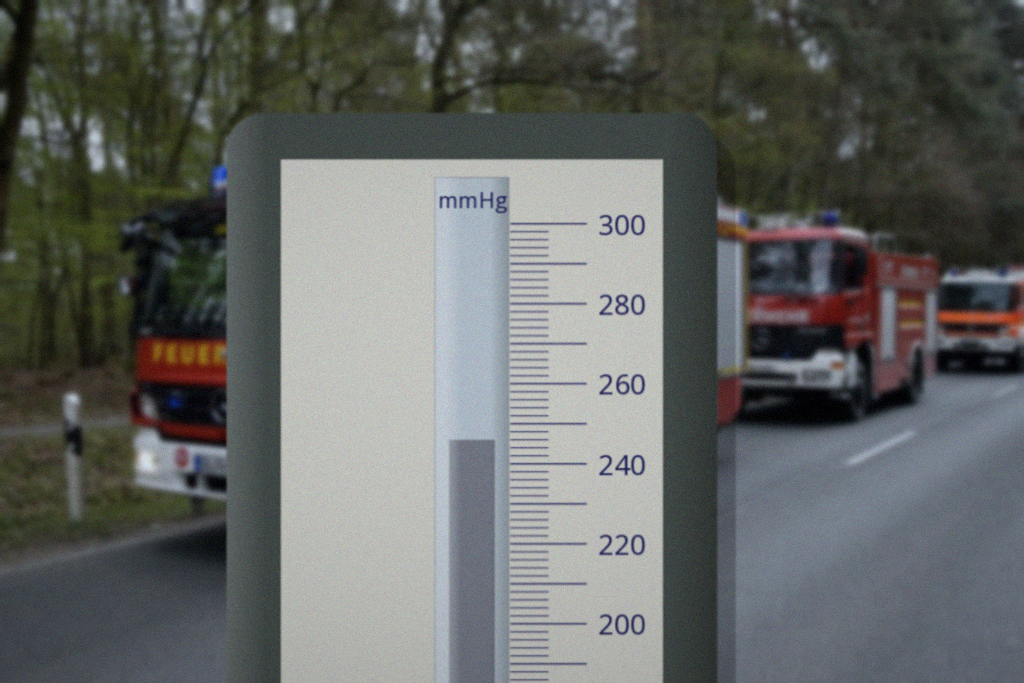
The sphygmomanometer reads 246; mmHg
